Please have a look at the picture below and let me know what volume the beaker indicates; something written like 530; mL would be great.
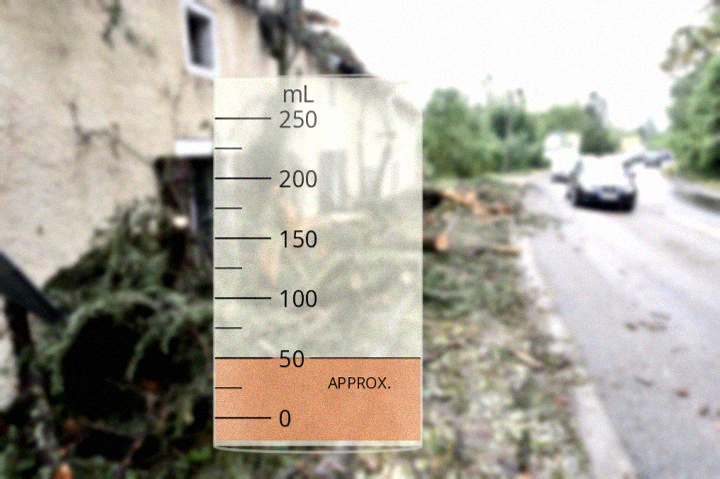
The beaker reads 50; mL
